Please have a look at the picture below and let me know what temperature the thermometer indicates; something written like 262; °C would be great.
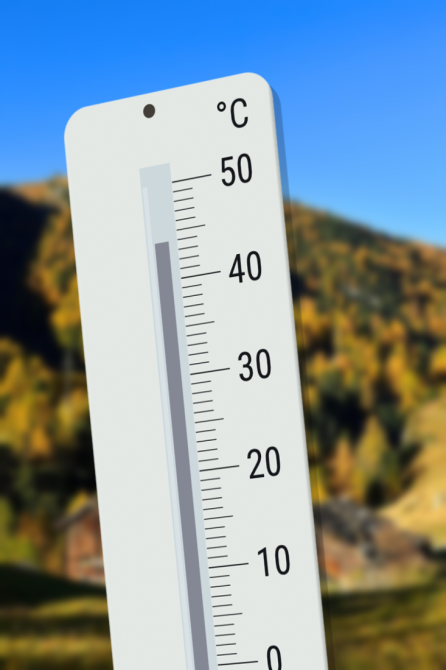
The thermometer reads 44; °C
